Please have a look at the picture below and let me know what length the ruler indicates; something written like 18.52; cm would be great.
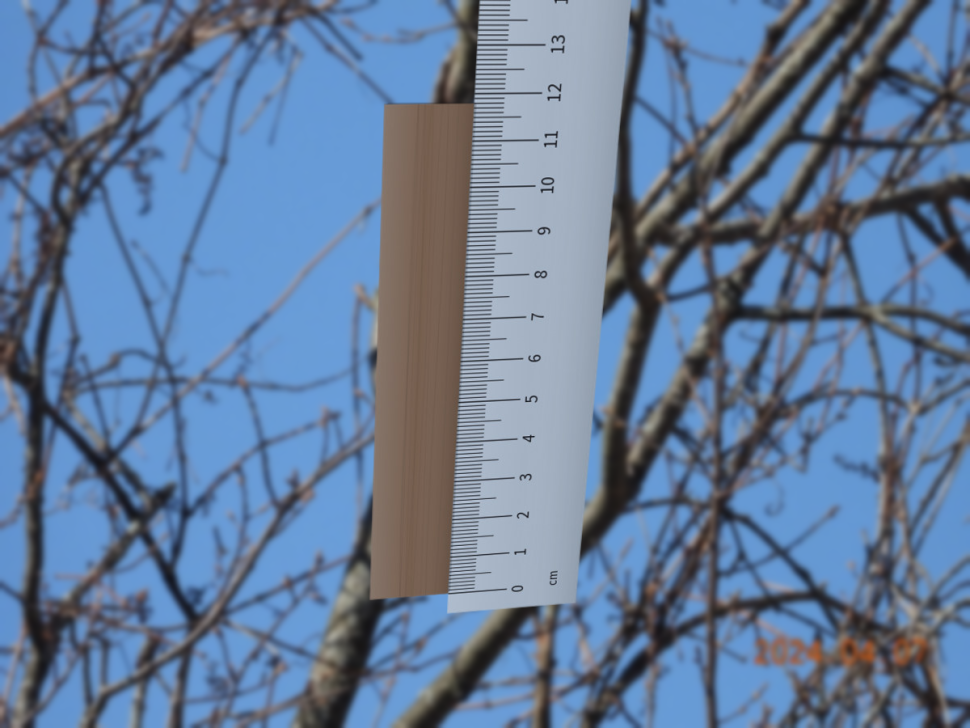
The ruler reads 11.8; cm
